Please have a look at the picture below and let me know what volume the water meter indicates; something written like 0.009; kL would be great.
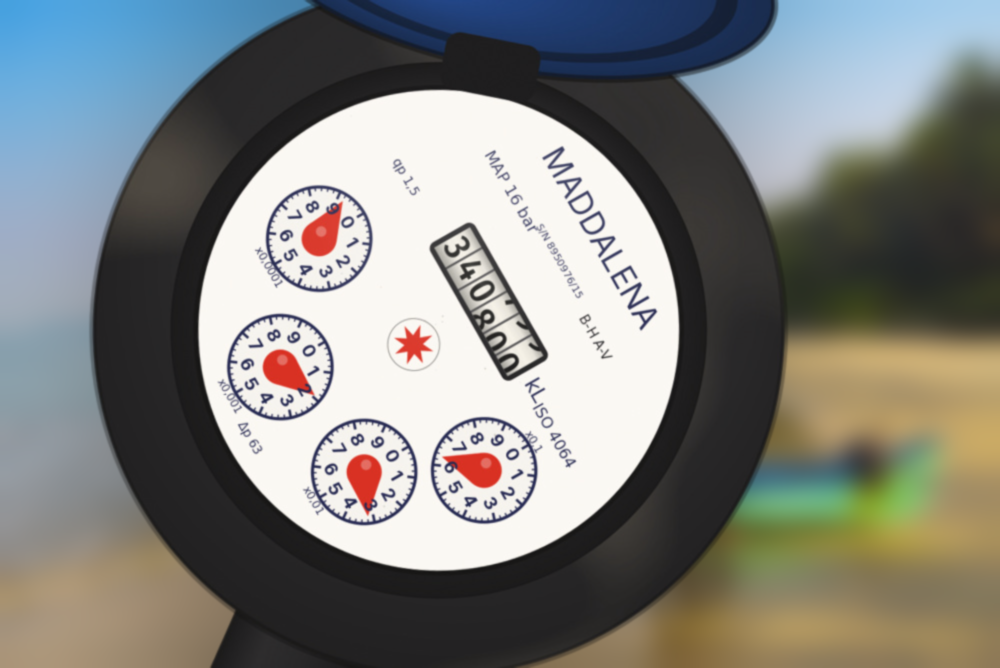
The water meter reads 340799.6319; kL
